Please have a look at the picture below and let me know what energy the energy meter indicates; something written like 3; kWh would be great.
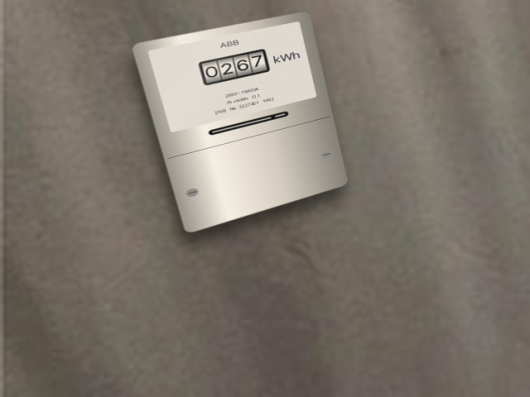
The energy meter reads 267; kWh
